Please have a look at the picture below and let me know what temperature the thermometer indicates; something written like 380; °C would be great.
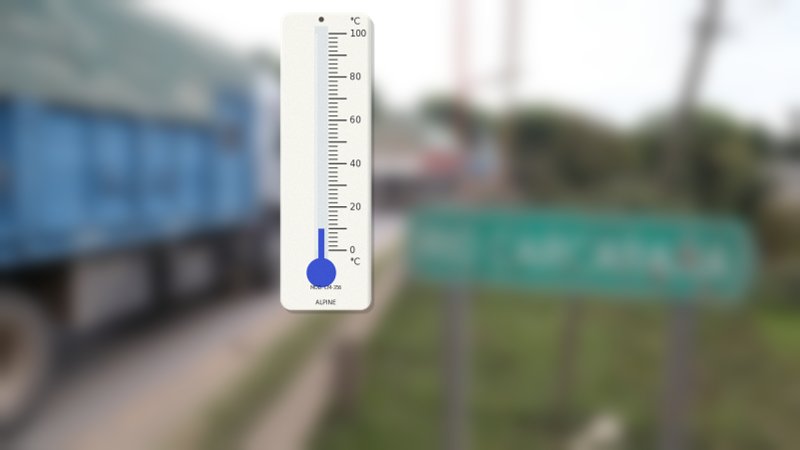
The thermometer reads 10; °C
